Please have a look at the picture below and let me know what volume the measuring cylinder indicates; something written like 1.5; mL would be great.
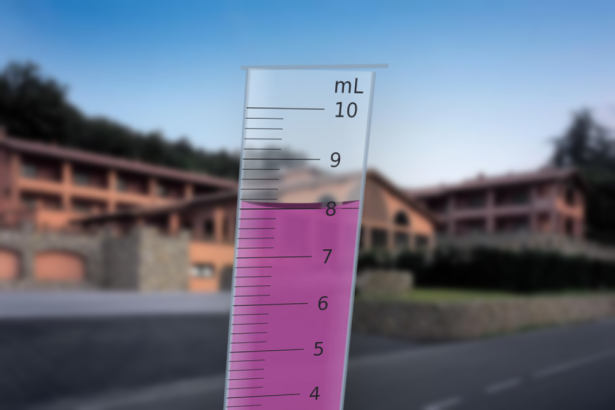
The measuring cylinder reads 8; mL
